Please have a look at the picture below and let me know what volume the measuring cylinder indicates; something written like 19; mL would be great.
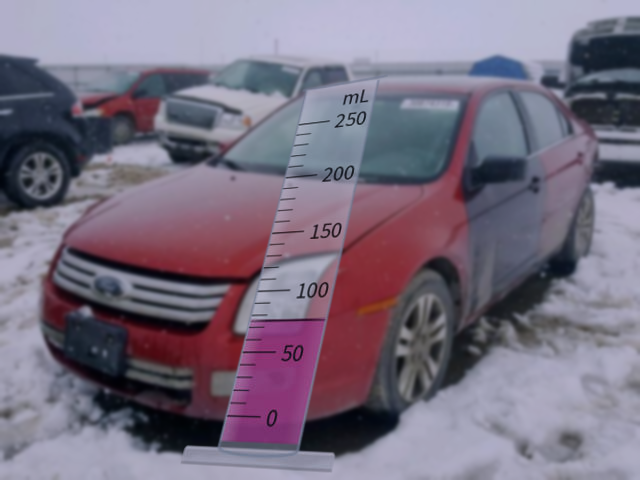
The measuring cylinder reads 75; mL
